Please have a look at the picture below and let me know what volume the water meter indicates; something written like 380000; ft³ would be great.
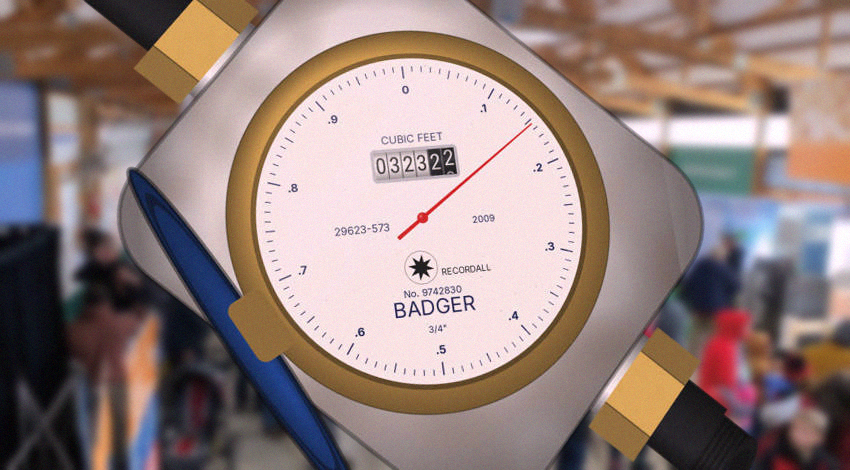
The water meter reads 32322.15; ft³
